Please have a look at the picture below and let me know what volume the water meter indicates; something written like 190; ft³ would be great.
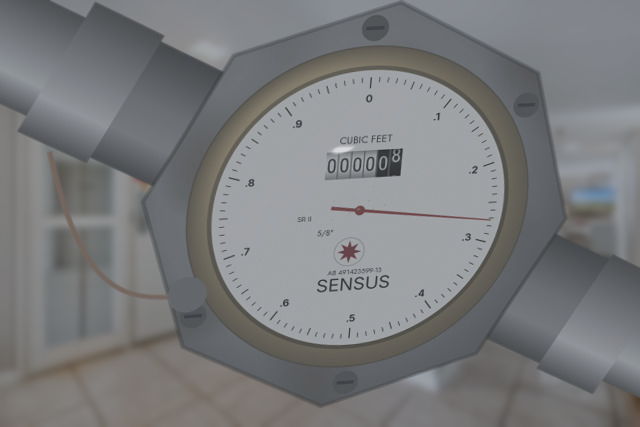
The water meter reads 8.27; ft³
